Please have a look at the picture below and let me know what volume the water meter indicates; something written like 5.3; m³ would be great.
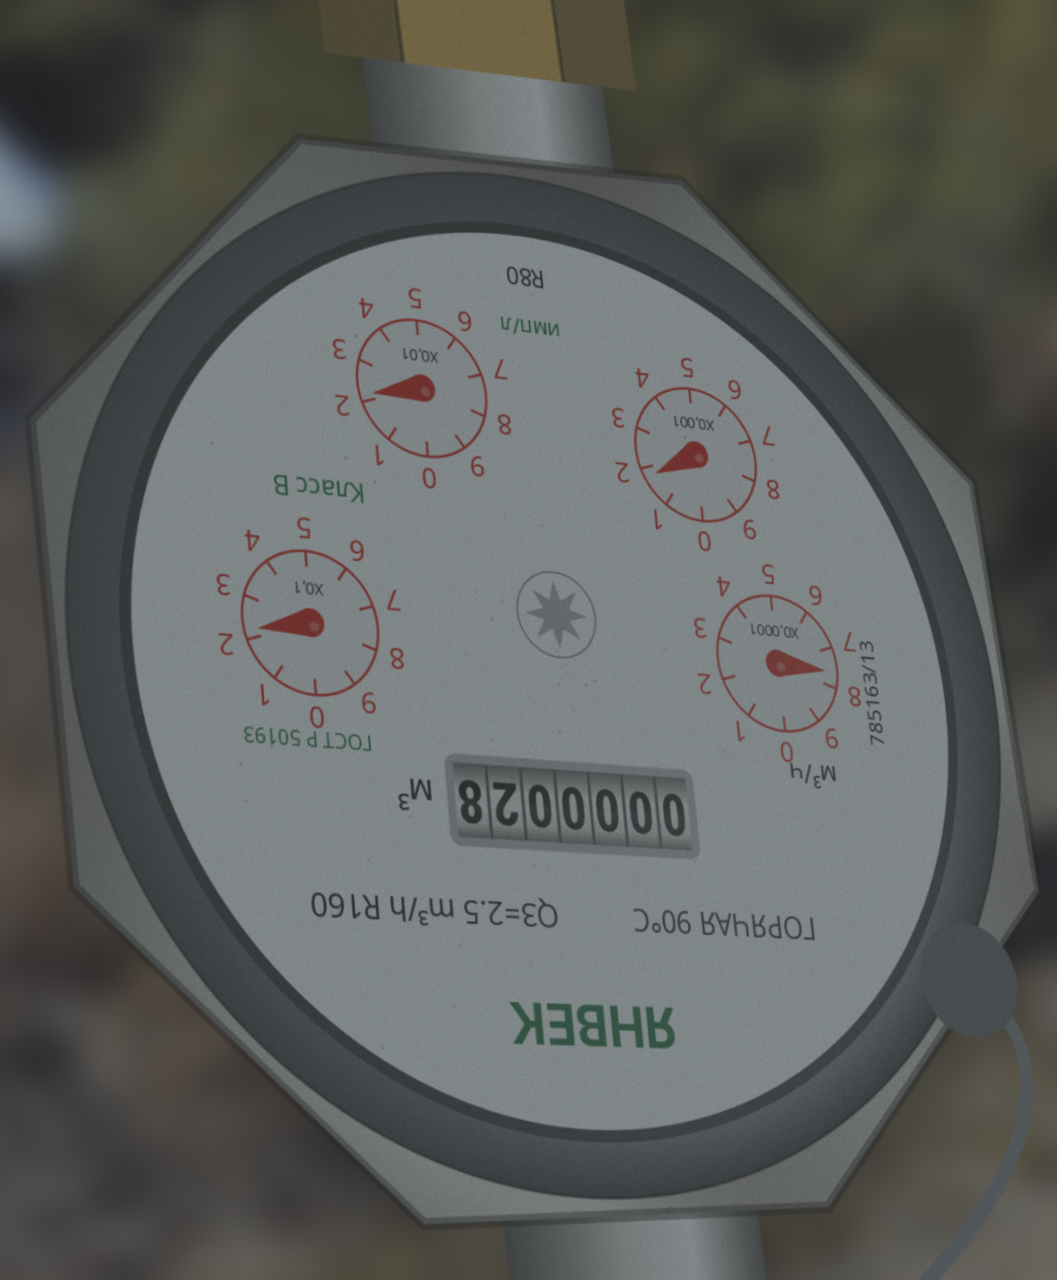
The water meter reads 28.2217; m³
